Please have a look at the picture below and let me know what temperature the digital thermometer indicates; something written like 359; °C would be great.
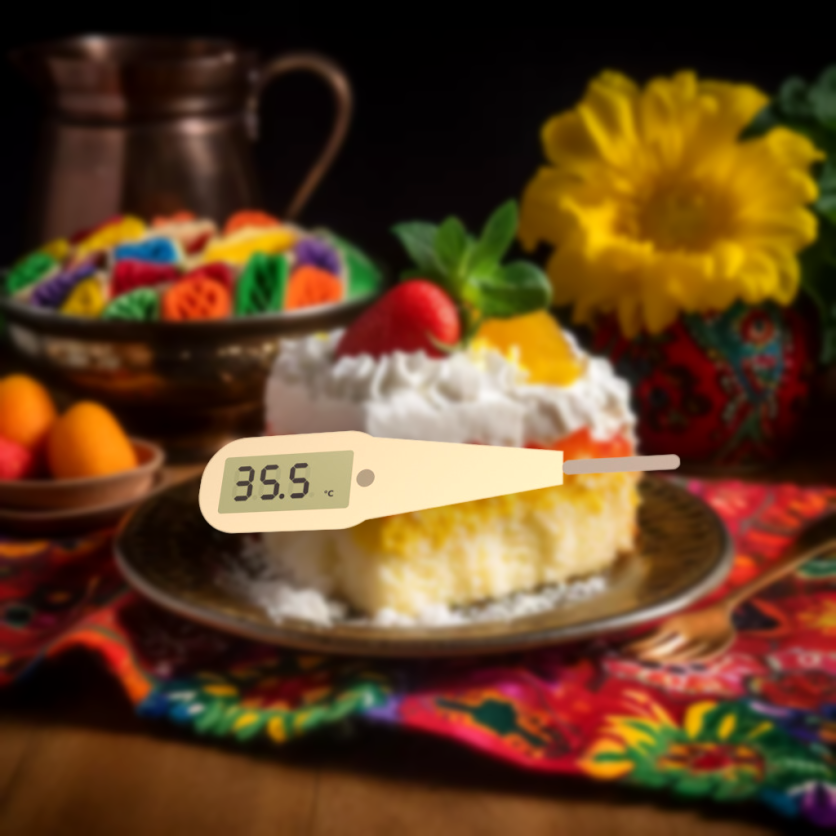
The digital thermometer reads 35.5; °C
